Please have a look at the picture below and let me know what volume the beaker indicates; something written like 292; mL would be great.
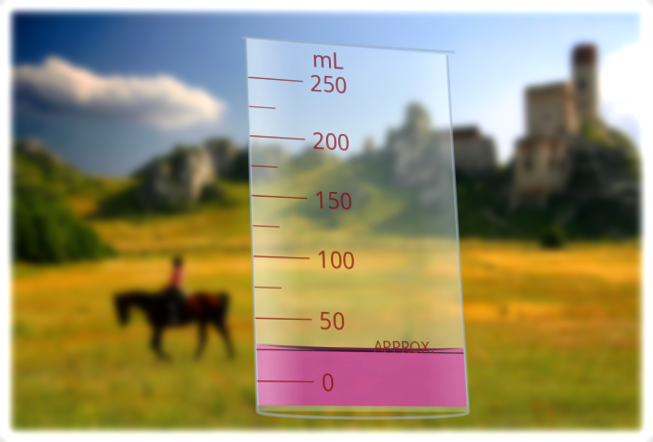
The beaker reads 25; mL
